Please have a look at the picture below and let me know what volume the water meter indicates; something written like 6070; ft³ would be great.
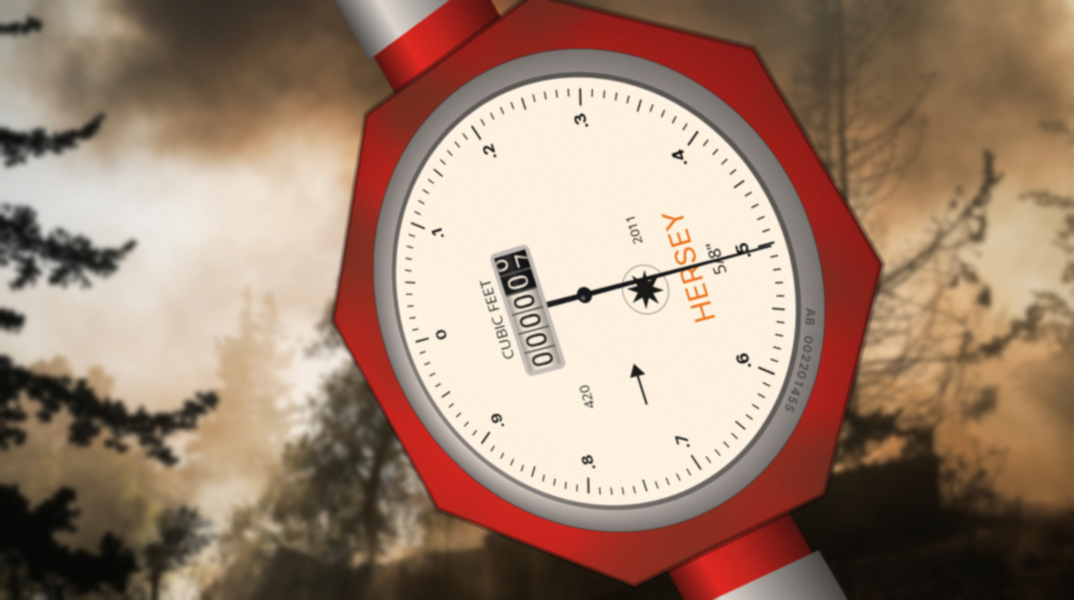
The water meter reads 6.50; ft³
